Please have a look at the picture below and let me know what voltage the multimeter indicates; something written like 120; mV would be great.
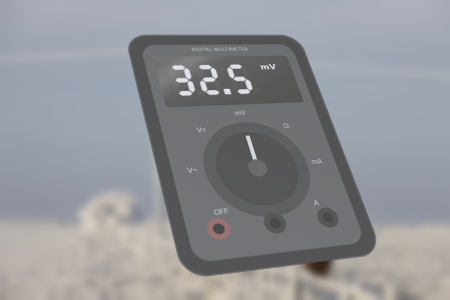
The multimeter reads 32.5; mV
